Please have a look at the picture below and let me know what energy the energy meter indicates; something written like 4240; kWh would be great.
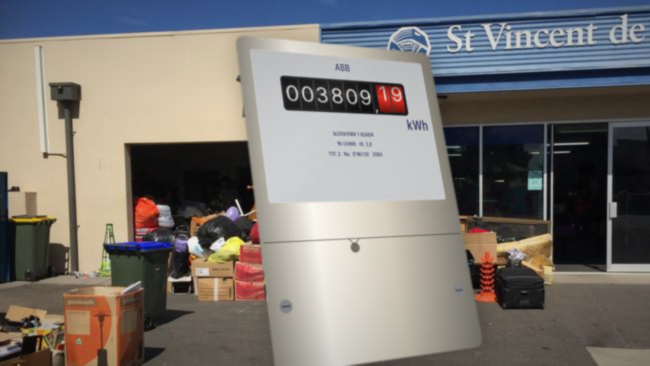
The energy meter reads 3809.19; kWh
